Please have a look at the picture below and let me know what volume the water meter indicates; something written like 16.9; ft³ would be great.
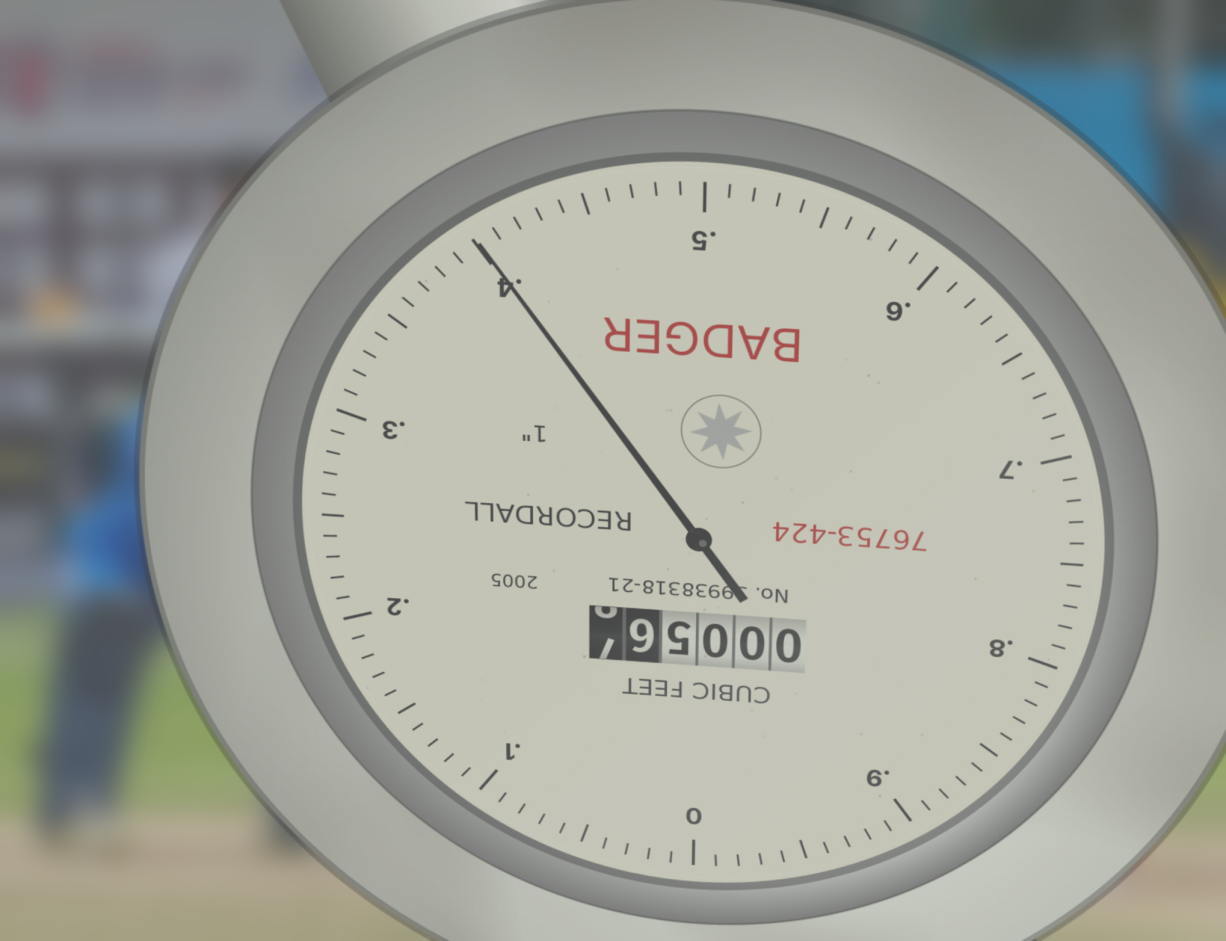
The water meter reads 567.40; ft³
